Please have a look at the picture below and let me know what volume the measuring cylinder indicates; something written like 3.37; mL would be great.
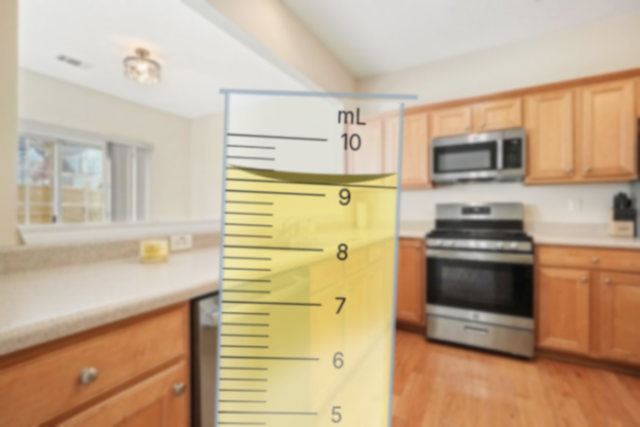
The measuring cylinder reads 9.2; mL
